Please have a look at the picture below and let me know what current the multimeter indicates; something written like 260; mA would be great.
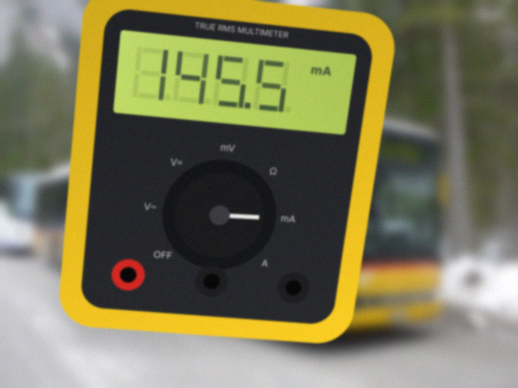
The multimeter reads 145.5; mA
